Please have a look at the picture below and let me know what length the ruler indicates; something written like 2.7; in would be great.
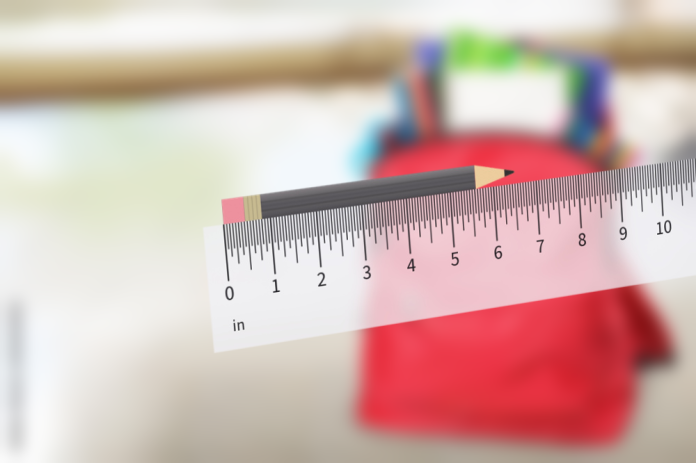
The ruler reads 6.5; in
